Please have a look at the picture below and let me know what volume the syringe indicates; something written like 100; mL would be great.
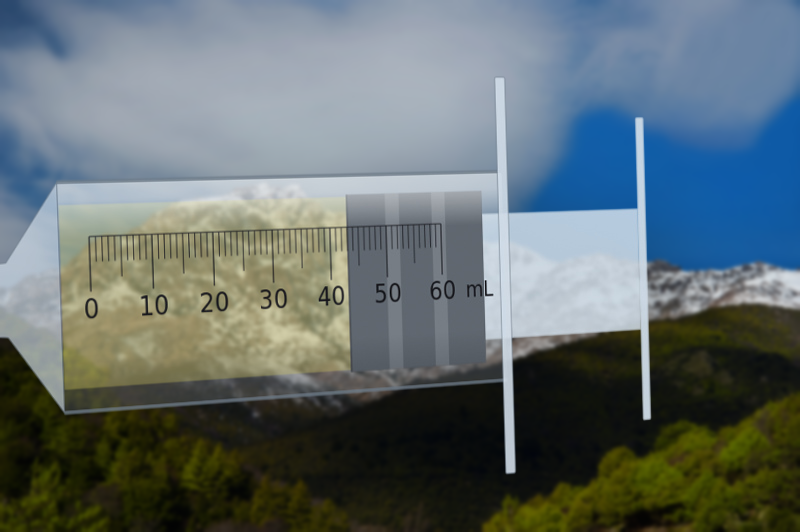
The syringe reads 43; mL
